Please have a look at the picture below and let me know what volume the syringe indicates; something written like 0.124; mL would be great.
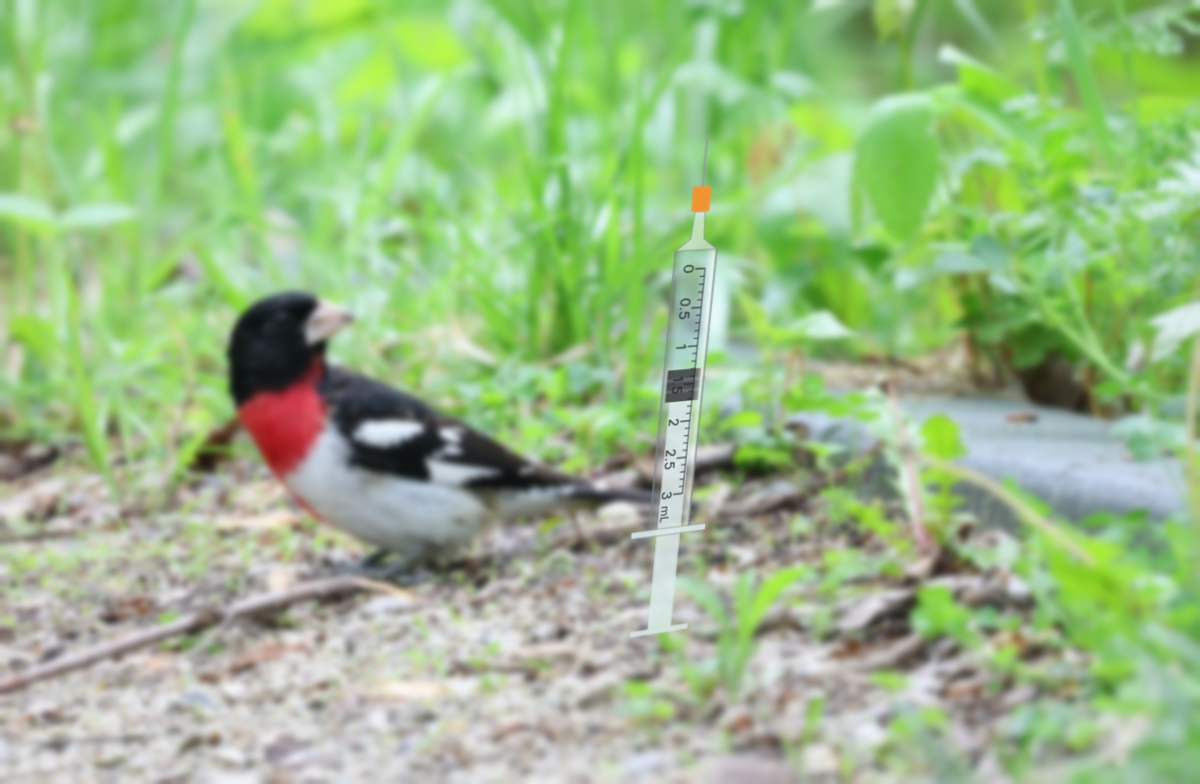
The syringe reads 1.3; mL
